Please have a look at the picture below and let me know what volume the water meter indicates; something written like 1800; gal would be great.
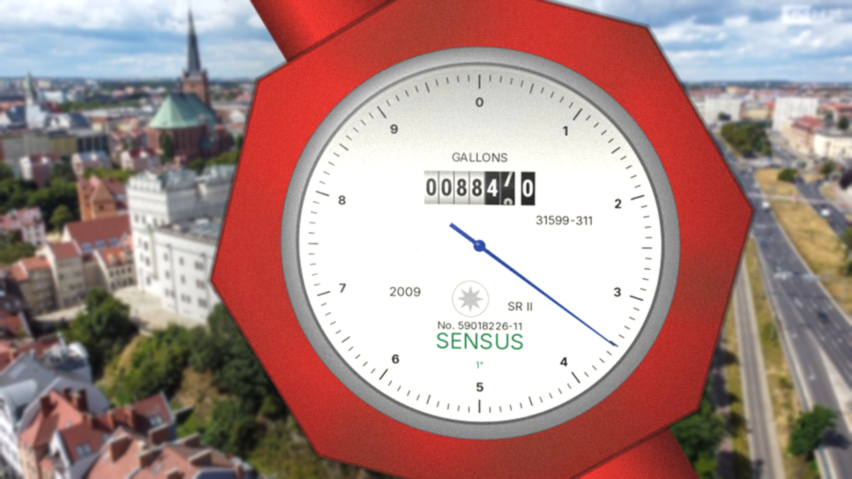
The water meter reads 88473.5; gal
